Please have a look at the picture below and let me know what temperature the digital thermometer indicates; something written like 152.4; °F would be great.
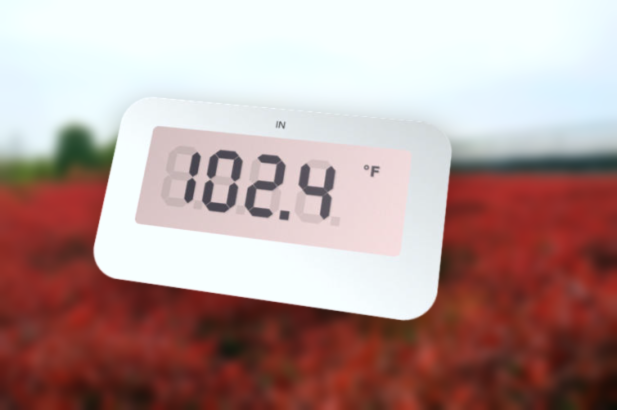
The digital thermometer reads 102.4; °F
